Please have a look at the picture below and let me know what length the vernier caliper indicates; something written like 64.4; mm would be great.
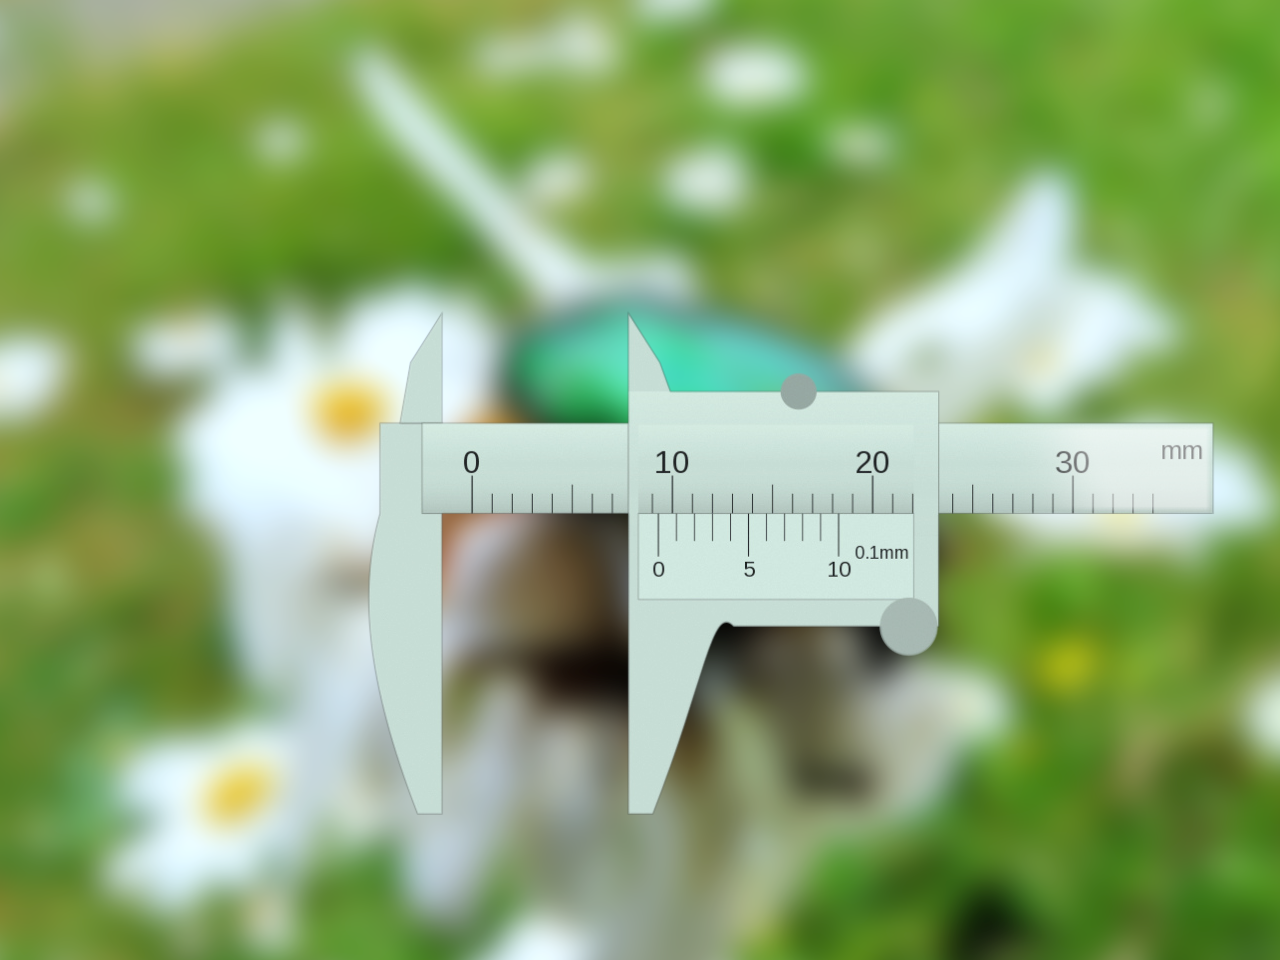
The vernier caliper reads 9.3; mm
